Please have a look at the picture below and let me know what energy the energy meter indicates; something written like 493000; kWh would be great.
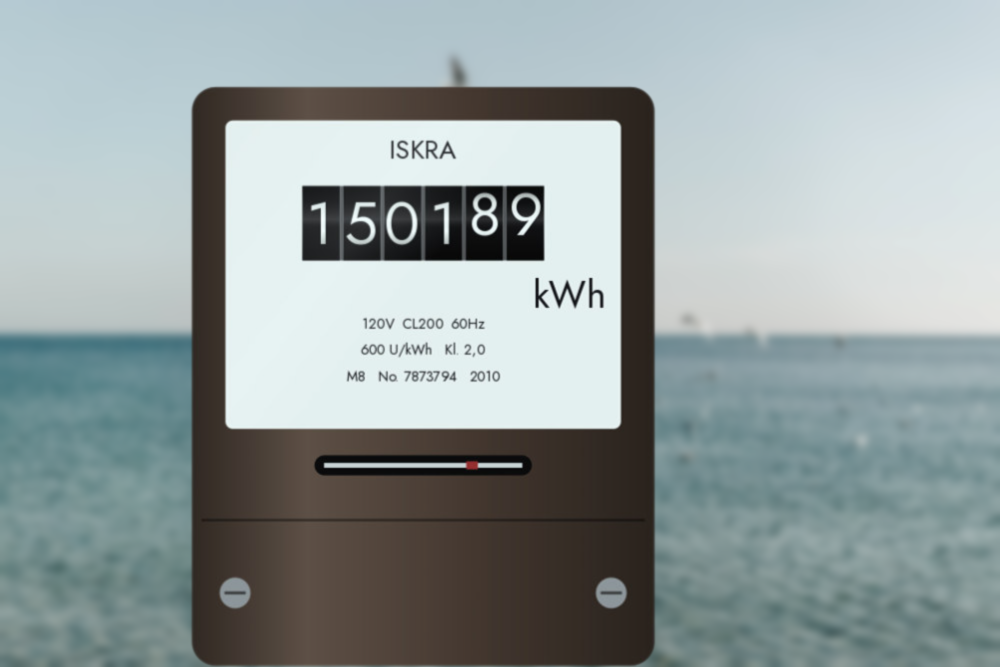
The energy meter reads 150189; kWh
